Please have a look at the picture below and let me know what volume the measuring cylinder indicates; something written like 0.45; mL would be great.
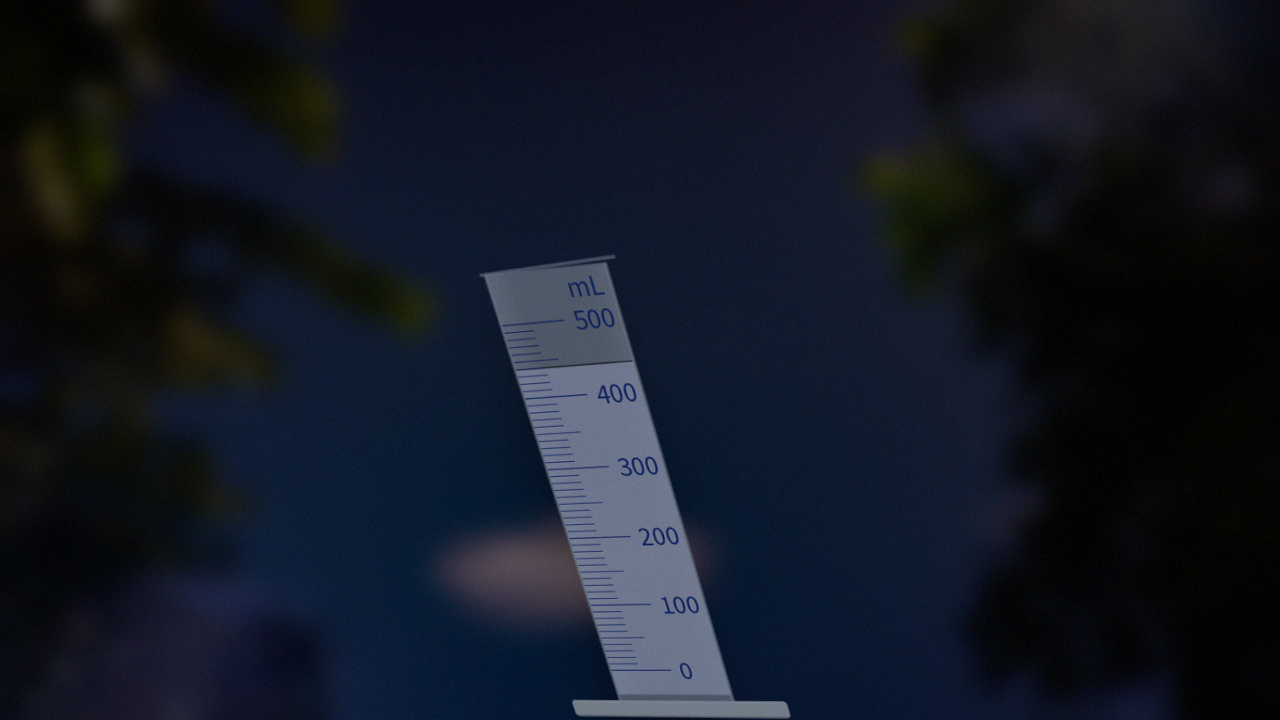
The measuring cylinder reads 440; mL
